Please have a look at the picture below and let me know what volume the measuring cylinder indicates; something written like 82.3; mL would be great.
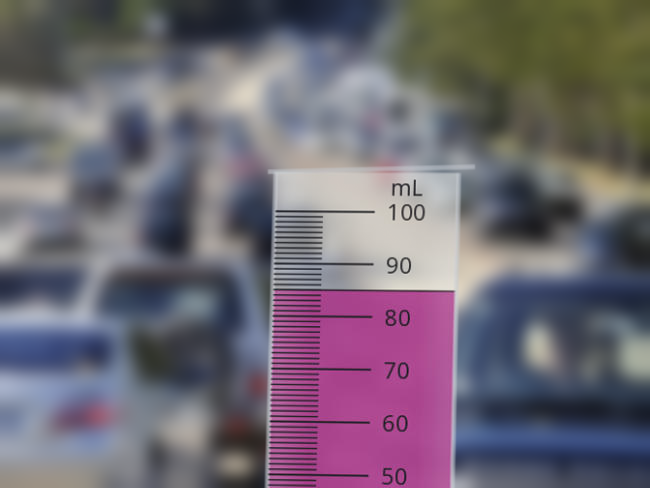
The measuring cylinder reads 85; mL
